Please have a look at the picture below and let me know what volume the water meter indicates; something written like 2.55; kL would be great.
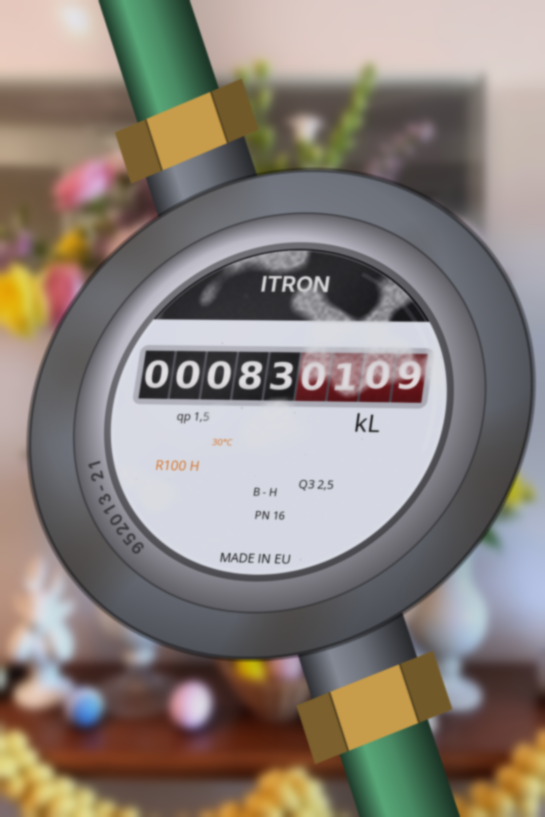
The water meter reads 83.0109; kL
